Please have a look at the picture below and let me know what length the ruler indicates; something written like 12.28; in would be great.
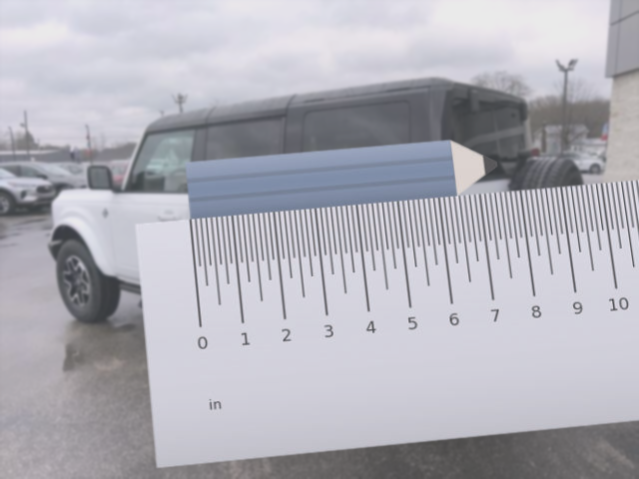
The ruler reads 7.5; in
